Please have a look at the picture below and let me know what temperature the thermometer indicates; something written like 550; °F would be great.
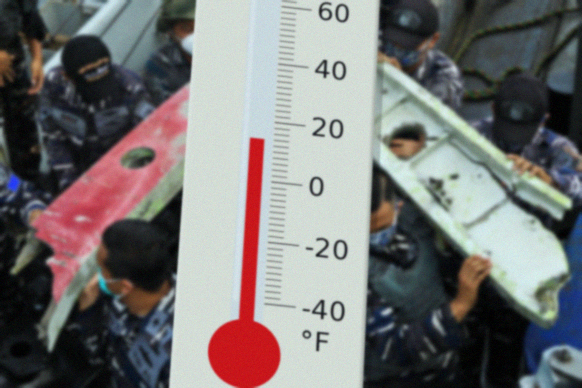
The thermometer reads 14; °F
